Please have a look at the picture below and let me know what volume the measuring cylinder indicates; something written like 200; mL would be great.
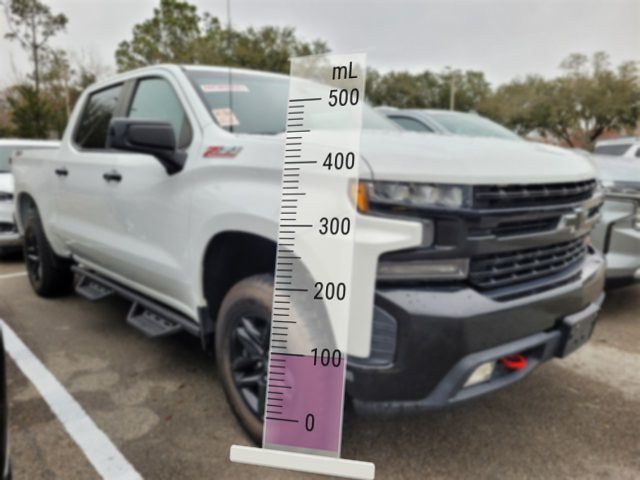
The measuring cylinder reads 100; mL
